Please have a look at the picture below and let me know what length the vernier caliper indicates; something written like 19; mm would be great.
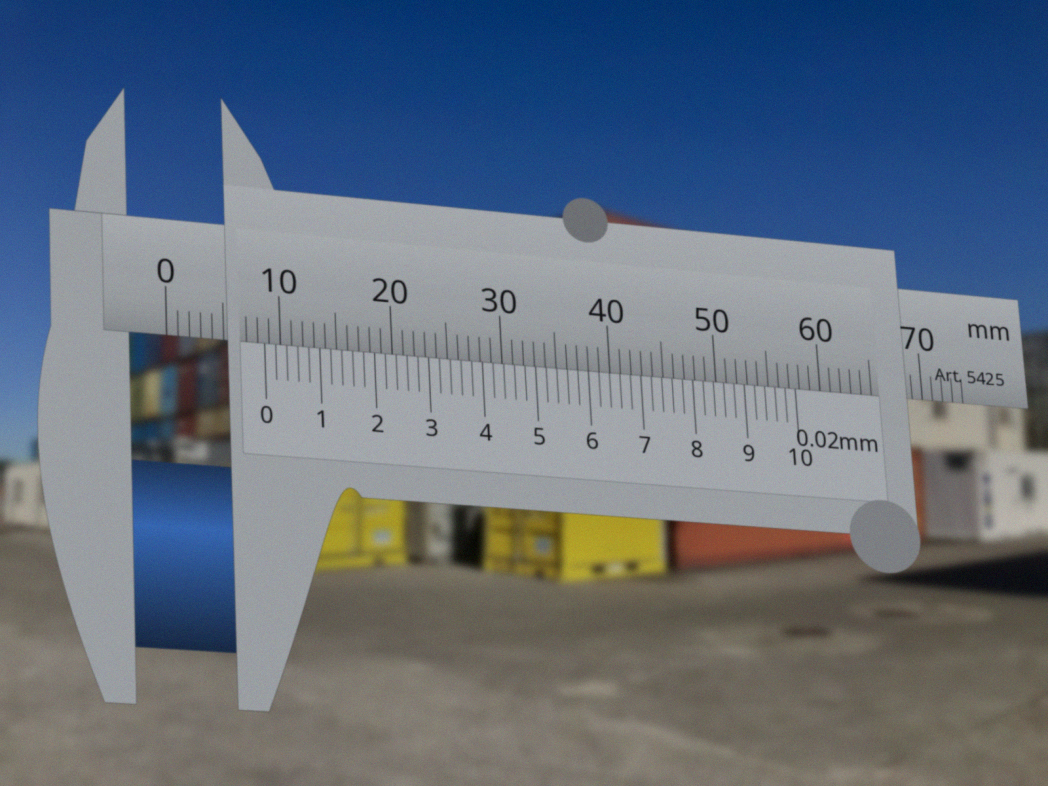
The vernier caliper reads 8.6; mm
